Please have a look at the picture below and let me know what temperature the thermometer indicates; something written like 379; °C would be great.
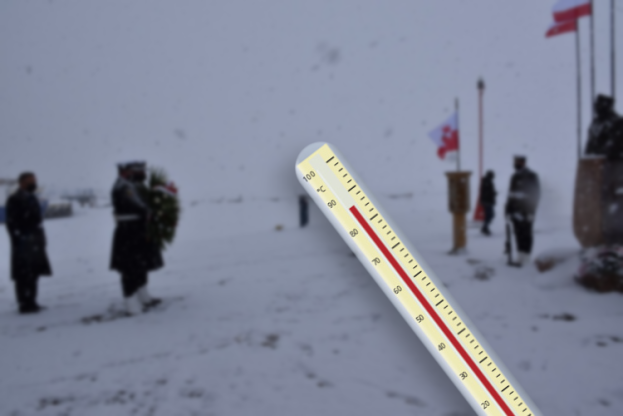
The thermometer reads 86; °C
